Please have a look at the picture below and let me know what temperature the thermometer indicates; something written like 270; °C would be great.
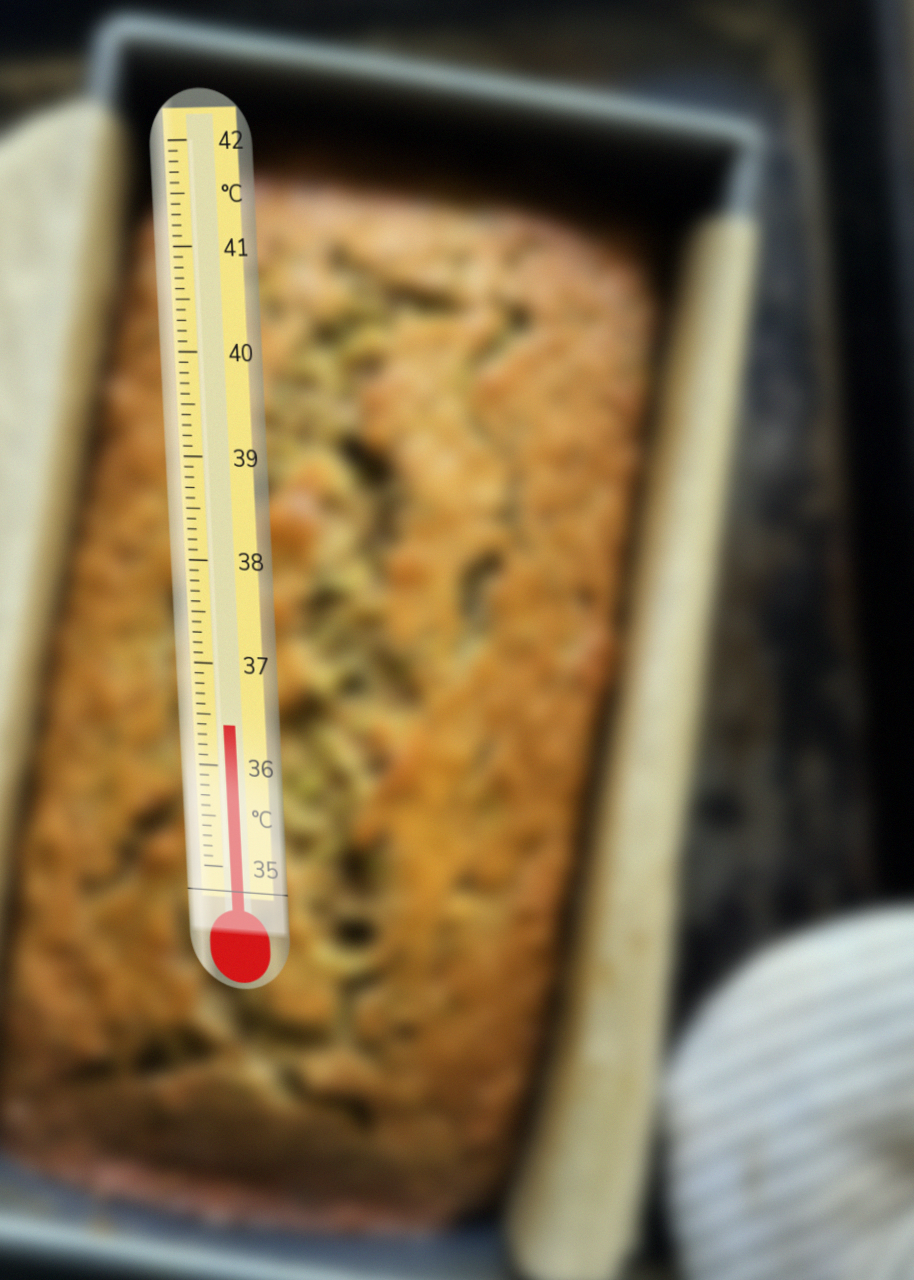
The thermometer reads 36.4; °C
